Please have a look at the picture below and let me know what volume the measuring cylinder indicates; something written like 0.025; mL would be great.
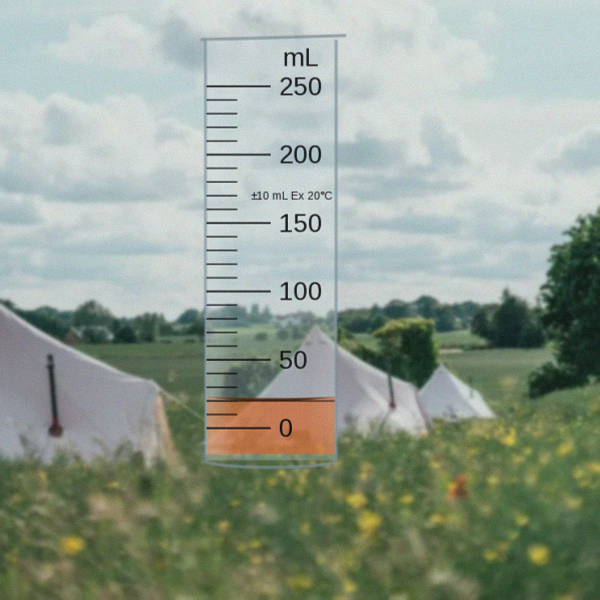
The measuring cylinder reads 20; mL
